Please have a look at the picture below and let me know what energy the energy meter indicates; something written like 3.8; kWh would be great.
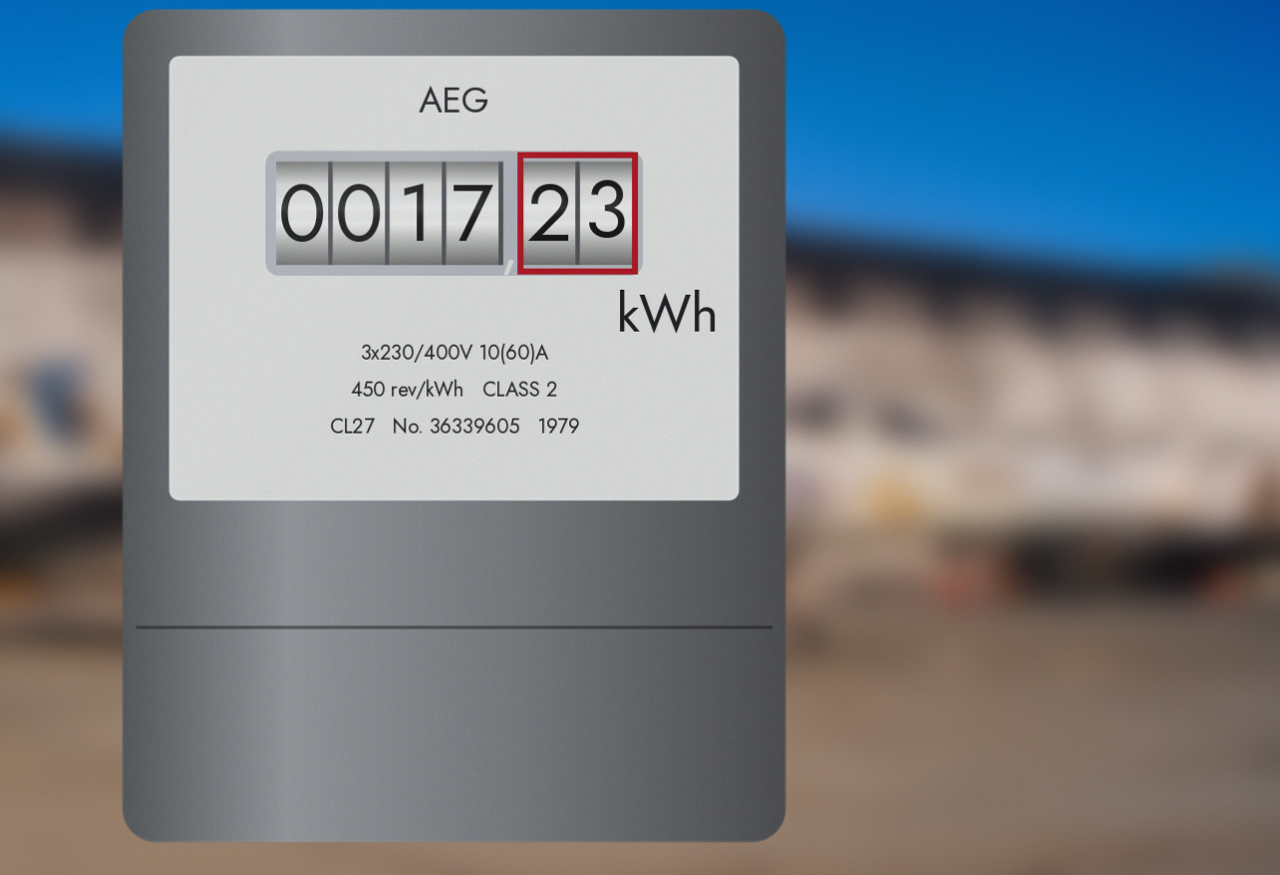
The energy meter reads 17.23; kWh
